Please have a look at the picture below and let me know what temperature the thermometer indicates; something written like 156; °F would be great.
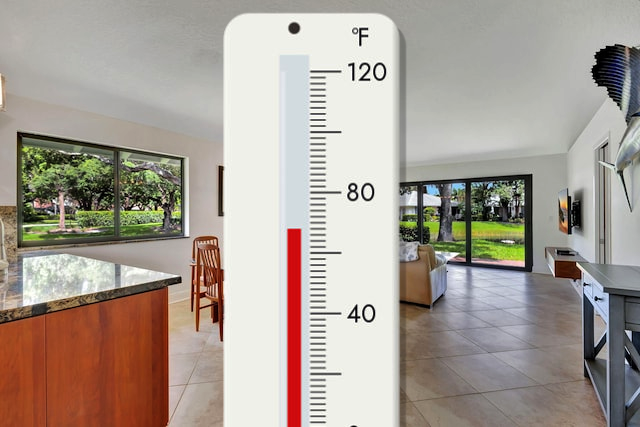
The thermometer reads 68; °F
